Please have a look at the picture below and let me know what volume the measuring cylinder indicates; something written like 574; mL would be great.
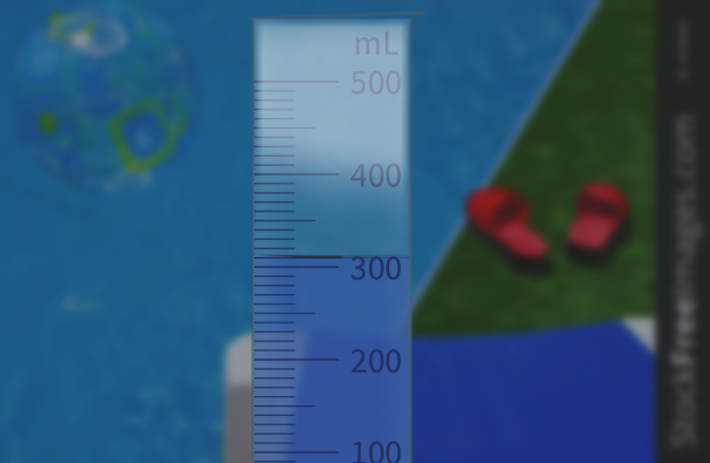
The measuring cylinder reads 310; mL
